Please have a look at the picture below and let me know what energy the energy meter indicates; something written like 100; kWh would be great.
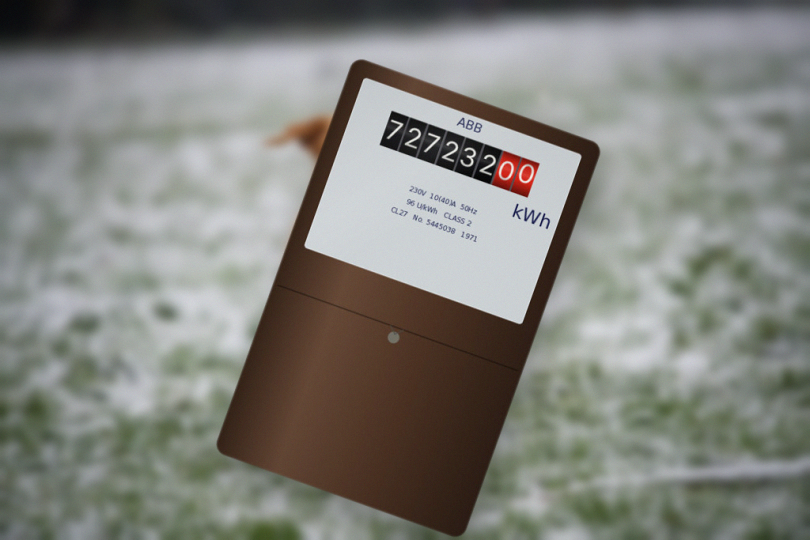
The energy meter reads 727232.00; kWh
